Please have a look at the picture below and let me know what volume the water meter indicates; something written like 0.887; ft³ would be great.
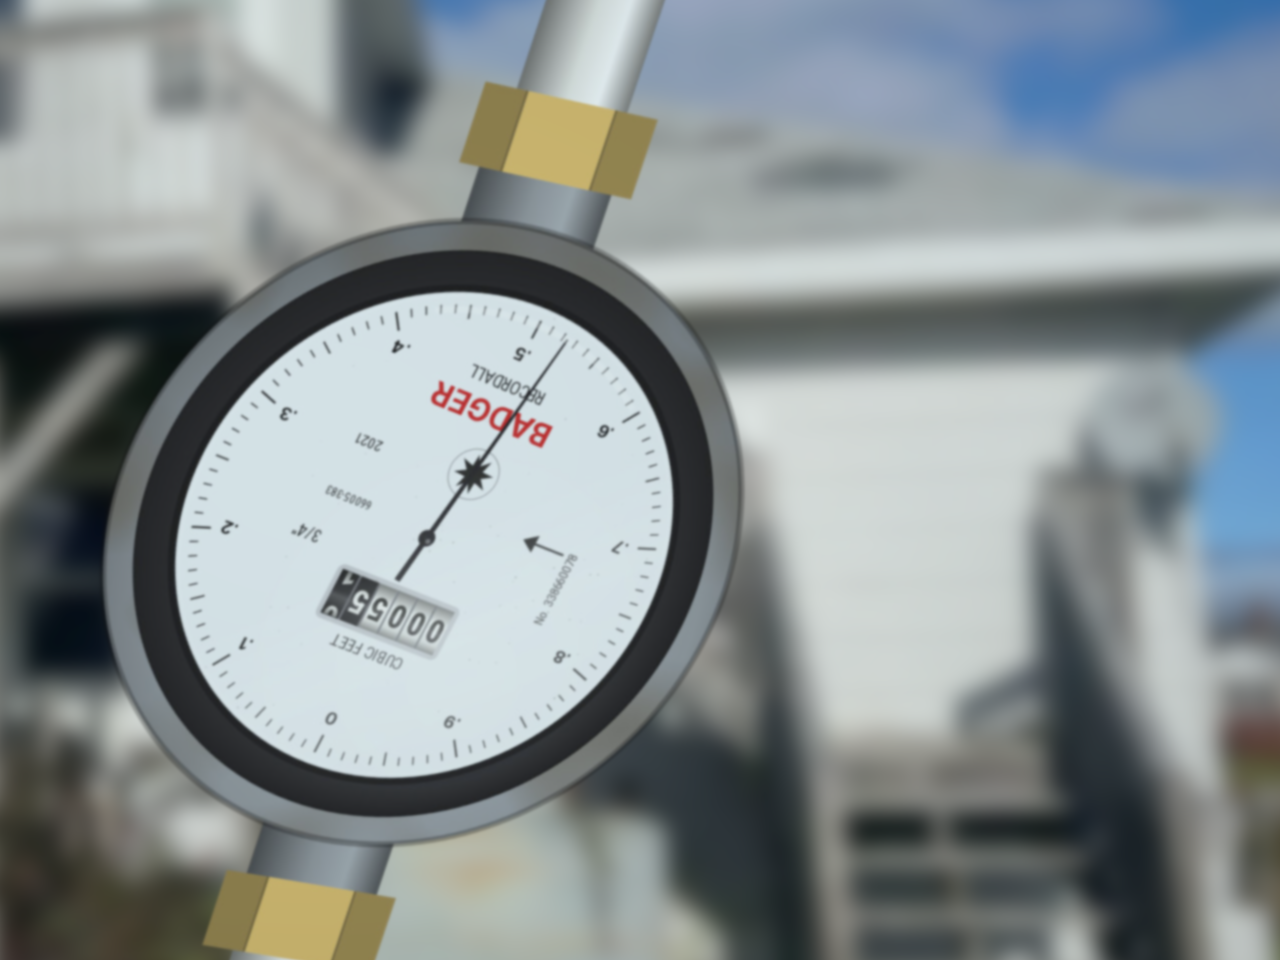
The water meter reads 550.52; ft³
